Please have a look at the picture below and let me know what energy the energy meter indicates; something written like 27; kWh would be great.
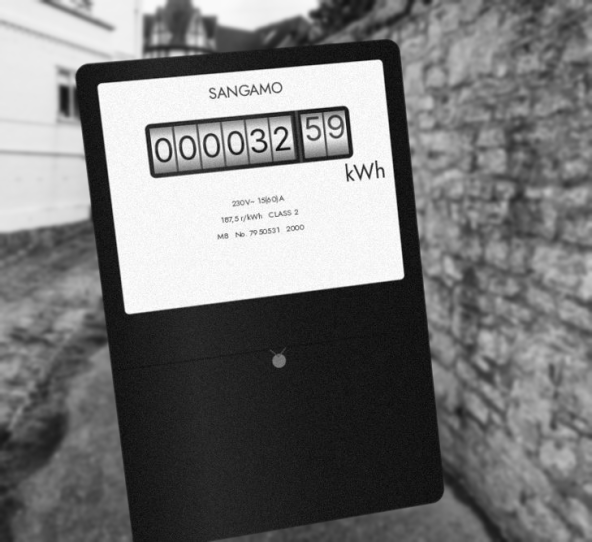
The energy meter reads 32.59; kWh
